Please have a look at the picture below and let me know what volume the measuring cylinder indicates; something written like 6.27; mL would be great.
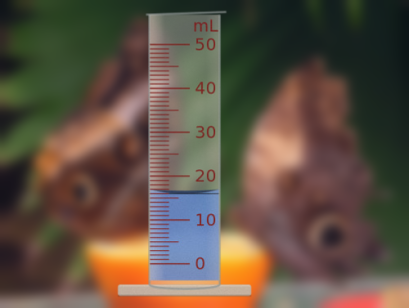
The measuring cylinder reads 16; mL
